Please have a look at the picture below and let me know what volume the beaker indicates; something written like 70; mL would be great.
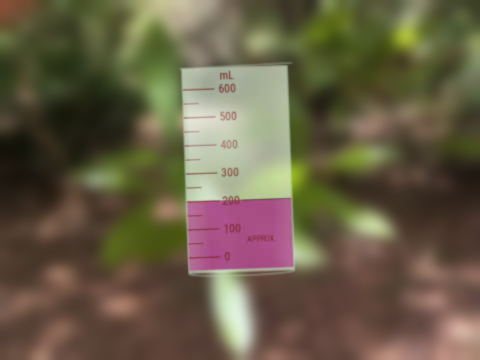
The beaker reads 200; mL
